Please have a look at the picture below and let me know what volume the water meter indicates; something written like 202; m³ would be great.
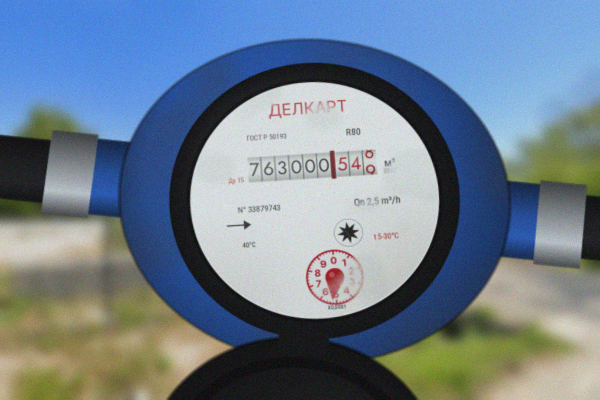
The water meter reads 763000.5485; m³
